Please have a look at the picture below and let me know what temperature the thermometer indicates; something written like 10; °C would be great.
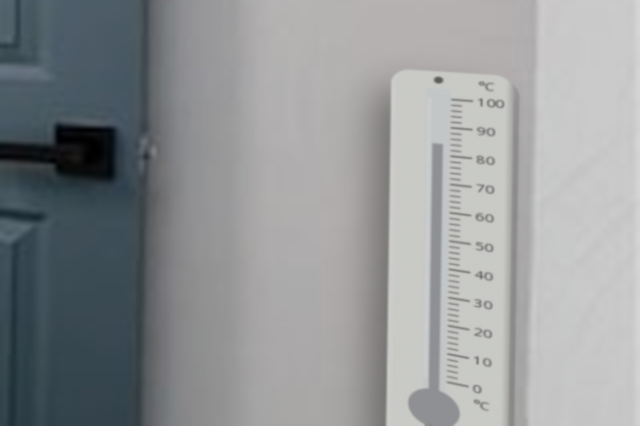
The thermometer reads 84; °C
